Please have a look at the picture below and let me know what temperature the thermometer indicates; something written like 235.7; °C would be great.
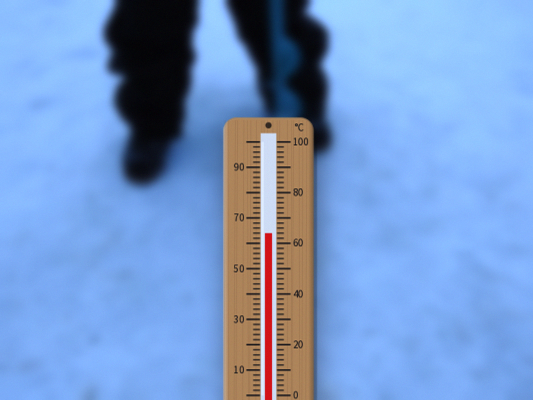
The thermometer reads 64; °C
